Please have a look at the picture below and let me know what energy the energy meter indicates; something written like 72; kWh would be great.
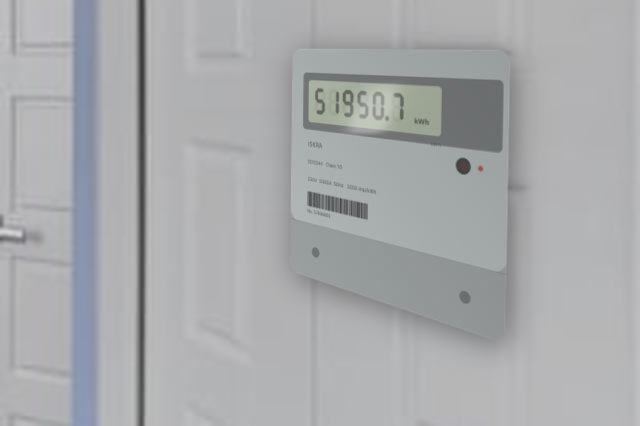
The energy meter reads 51950.7; kWh
